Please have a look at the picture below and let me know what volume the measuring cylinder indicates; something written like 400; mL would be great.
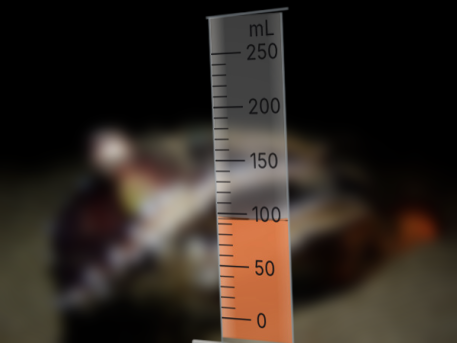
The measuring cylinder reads 95; mL
